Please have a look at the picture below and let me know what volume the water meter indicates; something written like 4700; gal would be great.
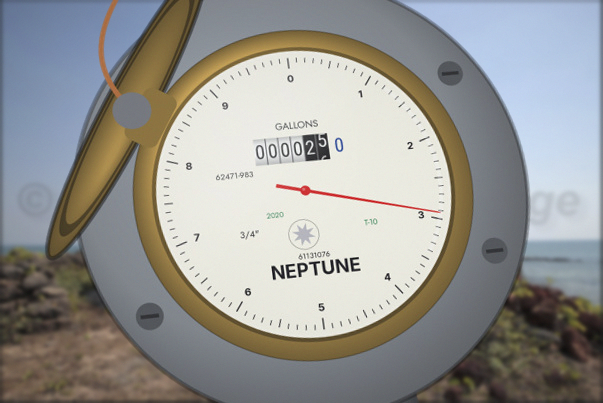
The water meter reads 252.9; gal
